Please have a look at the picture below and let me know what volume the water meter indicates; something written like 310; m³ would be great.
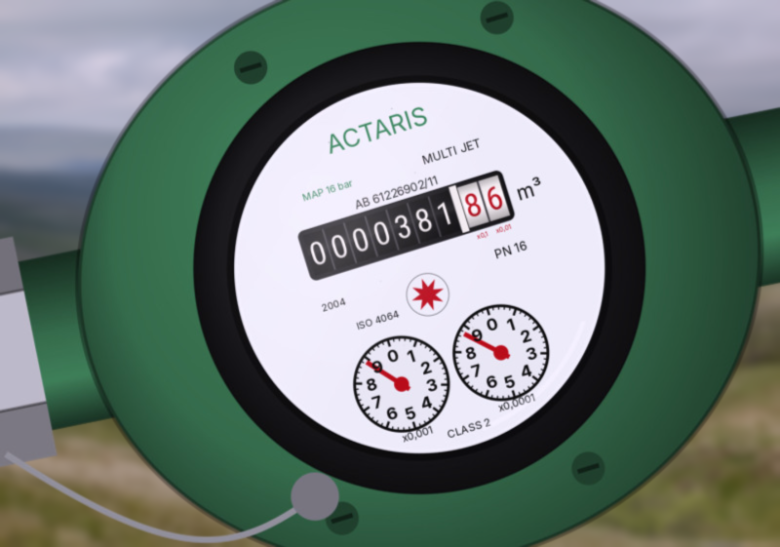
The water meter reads 381.8688; m³
